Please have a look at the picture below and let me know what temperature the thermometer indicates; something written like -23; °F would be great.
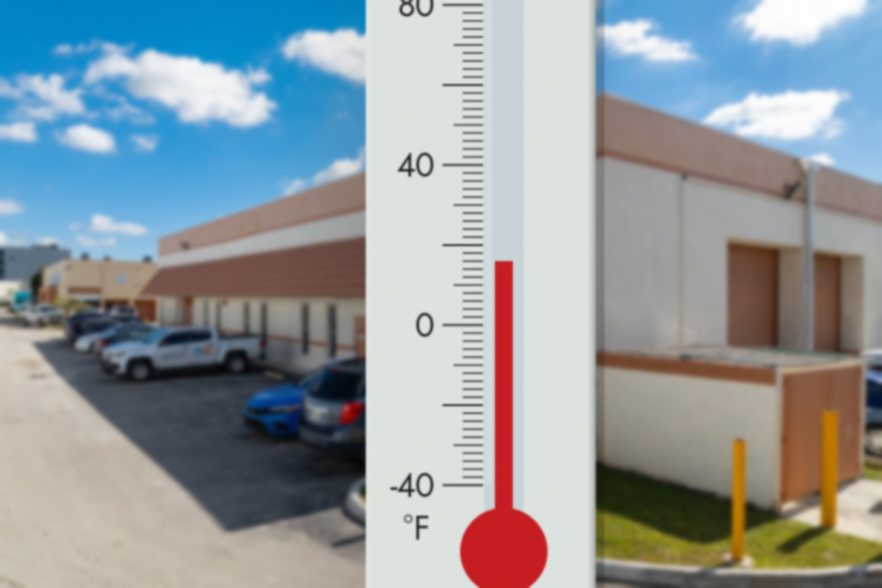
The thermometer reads 16; °F
